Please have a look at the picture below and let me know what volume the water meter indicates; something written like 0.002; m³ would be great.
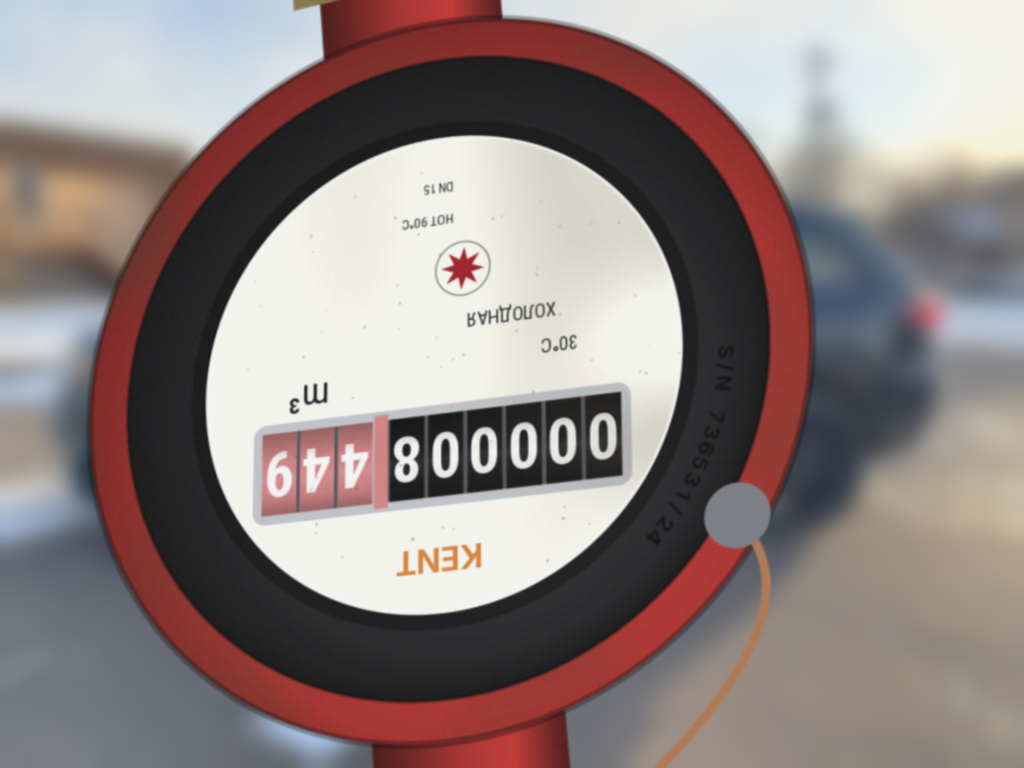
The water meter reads 8.449; m³
